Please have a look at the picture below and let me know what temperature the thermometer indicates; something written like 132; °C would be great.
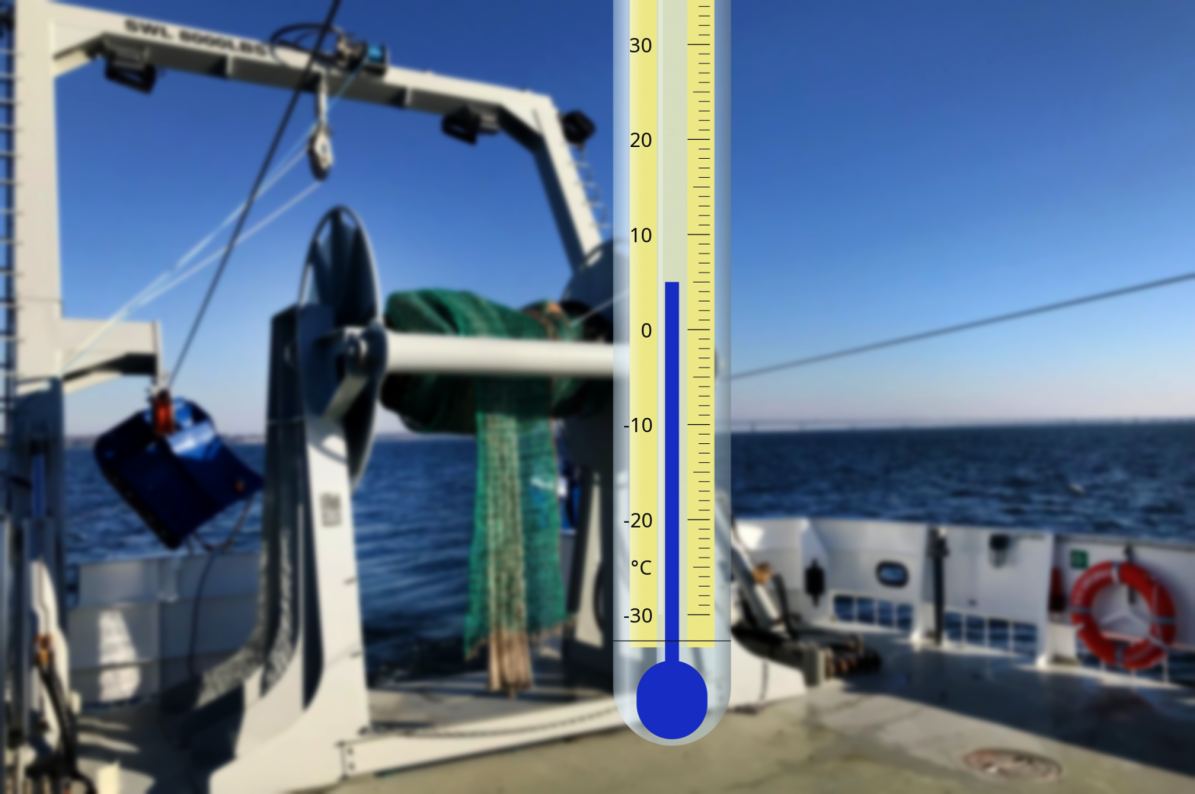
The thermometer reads 5; °C
